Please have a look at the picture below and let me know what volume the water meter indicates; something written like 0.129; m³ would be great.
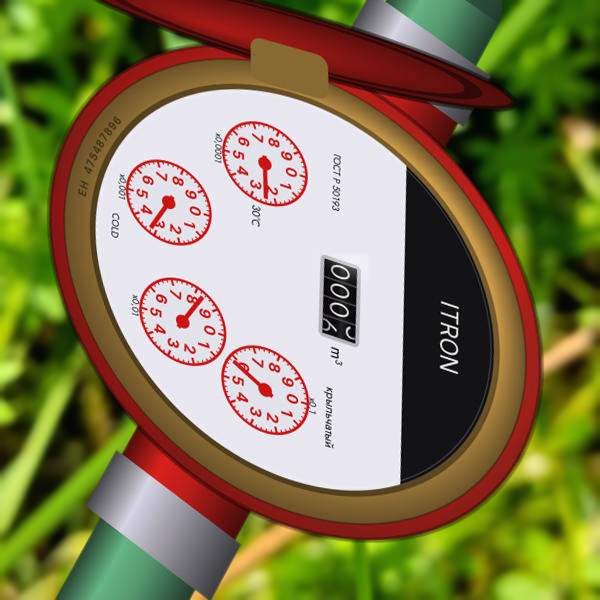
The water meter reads 5.5832; m³
